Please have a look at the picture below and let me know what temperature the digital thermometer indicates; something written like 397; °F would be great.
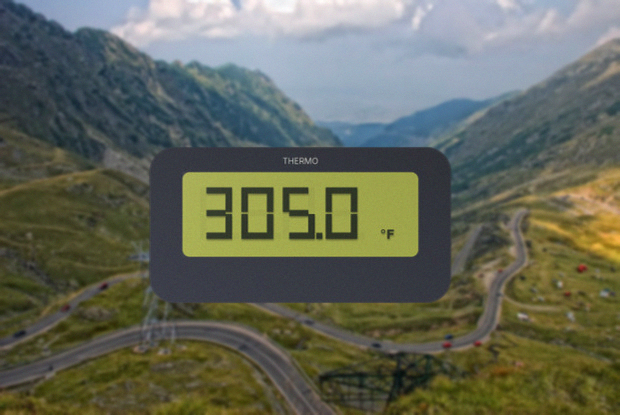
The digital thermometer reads 305.0; °F
